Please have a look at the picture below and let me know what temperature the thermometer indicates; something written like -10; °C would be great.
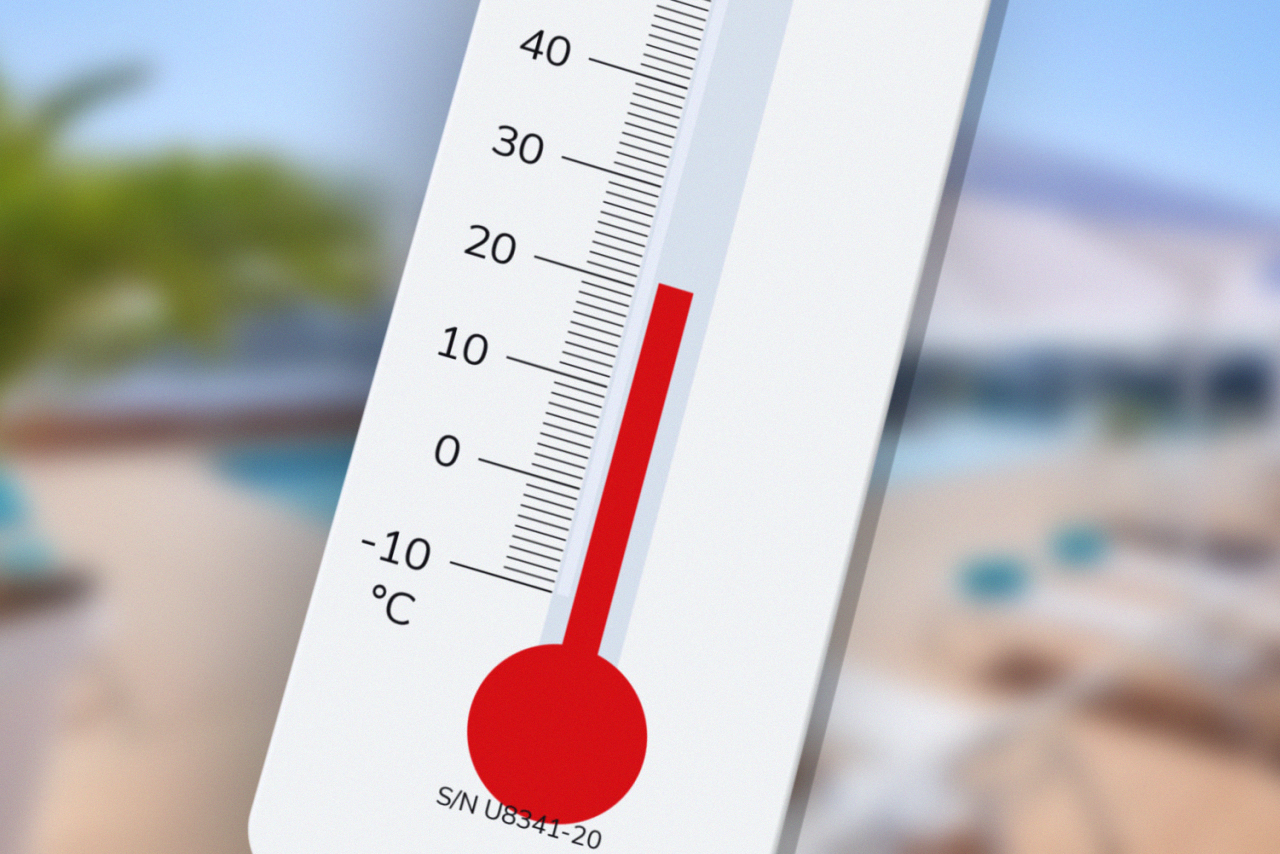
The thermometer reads 21; °C
